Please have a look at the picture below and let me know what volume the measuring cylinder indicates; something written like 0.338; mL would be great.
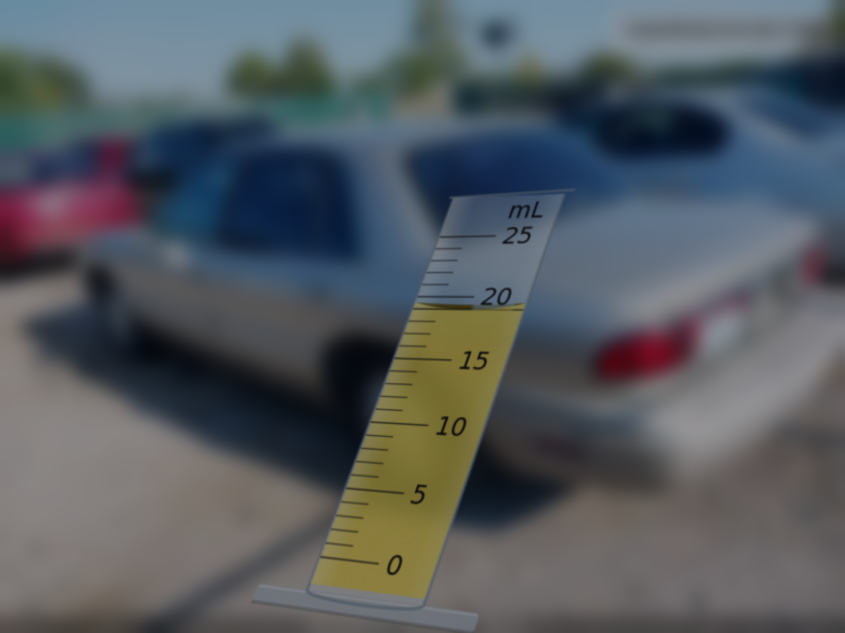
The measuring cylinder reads 19; mL
